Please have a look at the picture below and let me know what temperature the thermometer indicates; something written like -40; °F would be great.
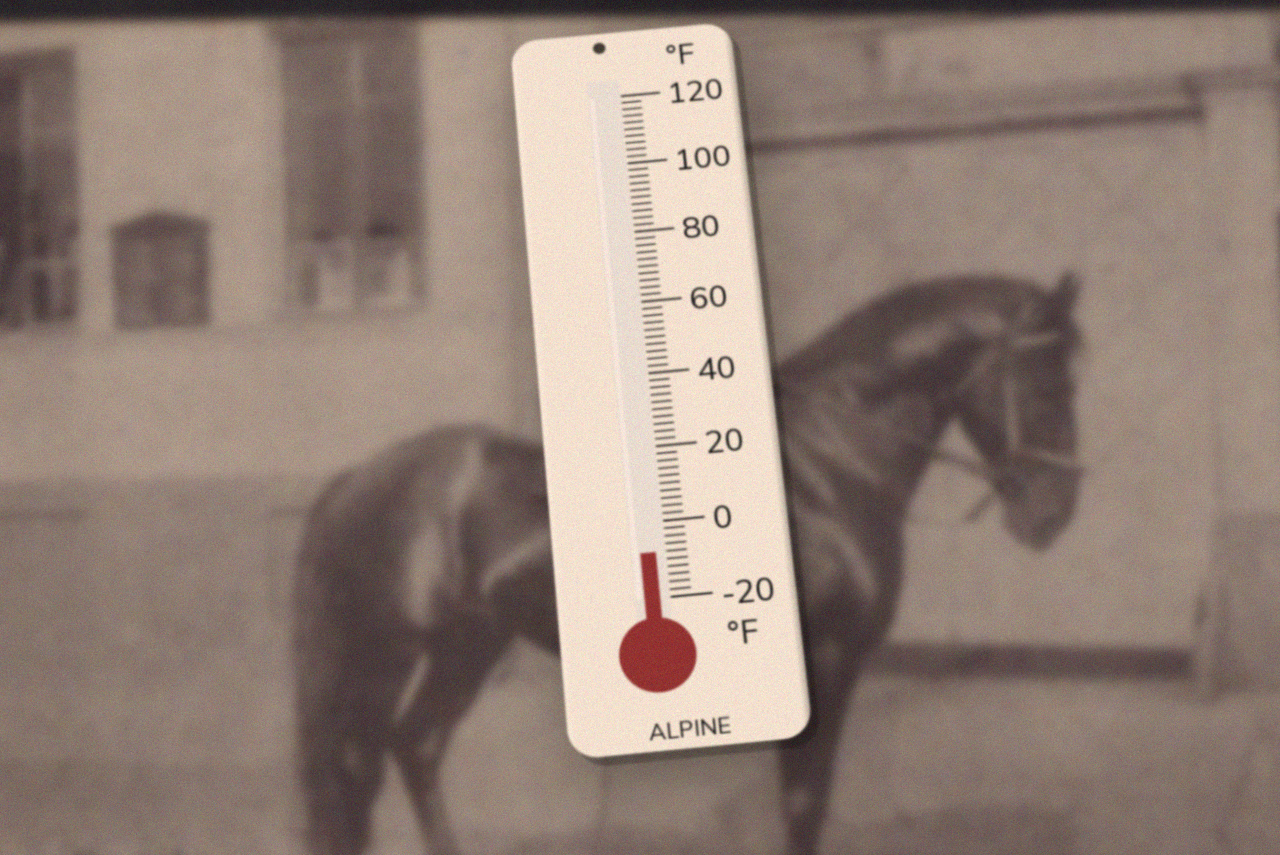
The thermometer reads -8; °F
